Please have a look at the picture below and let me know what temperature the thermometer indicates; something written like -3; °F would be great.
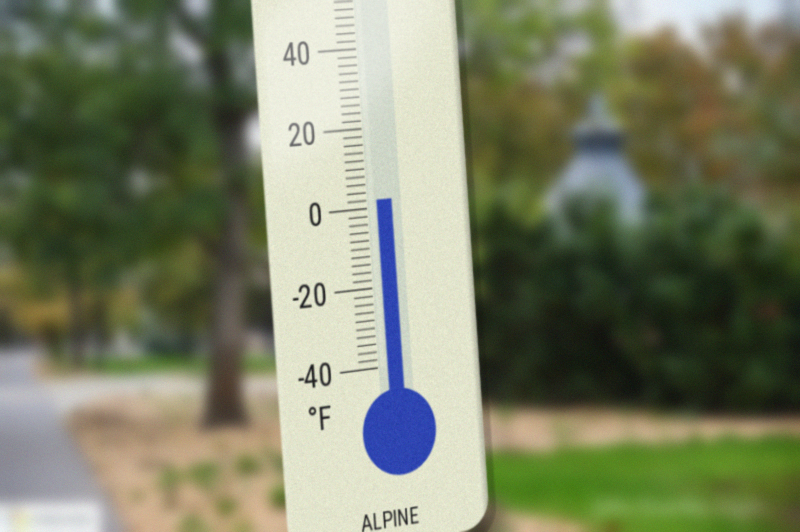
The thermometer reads 2; °F
